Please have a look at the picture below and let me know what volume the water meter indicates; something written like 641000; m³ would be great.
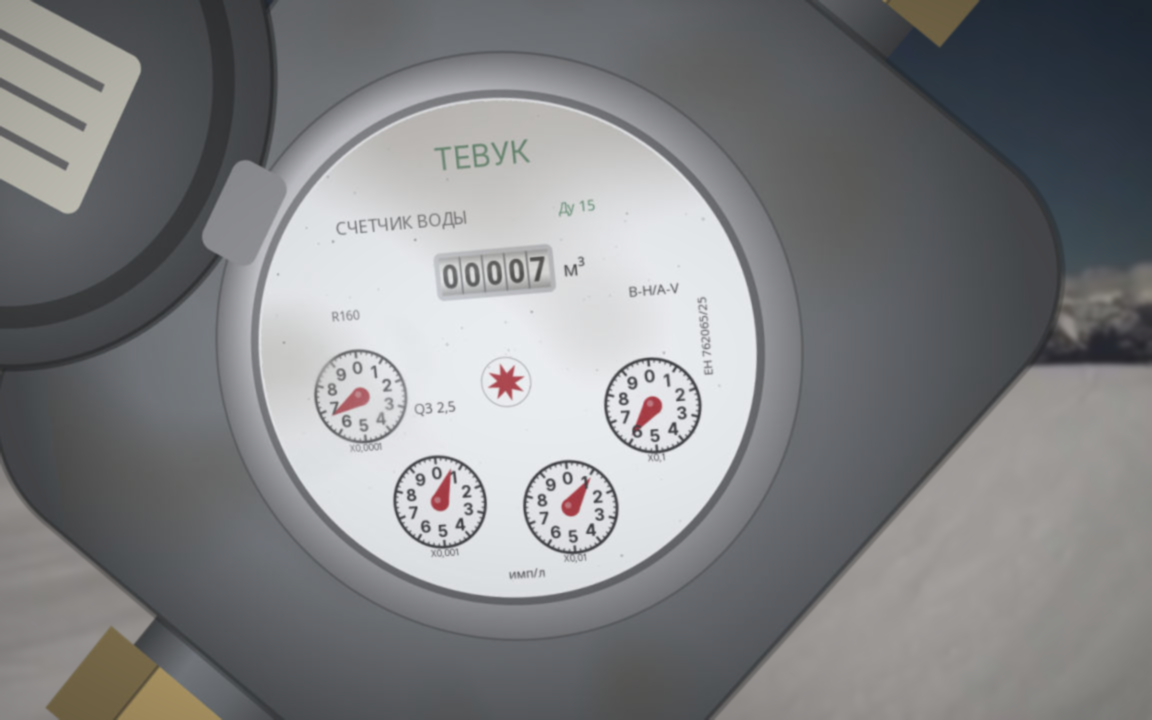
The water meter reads 7.6106; m³
